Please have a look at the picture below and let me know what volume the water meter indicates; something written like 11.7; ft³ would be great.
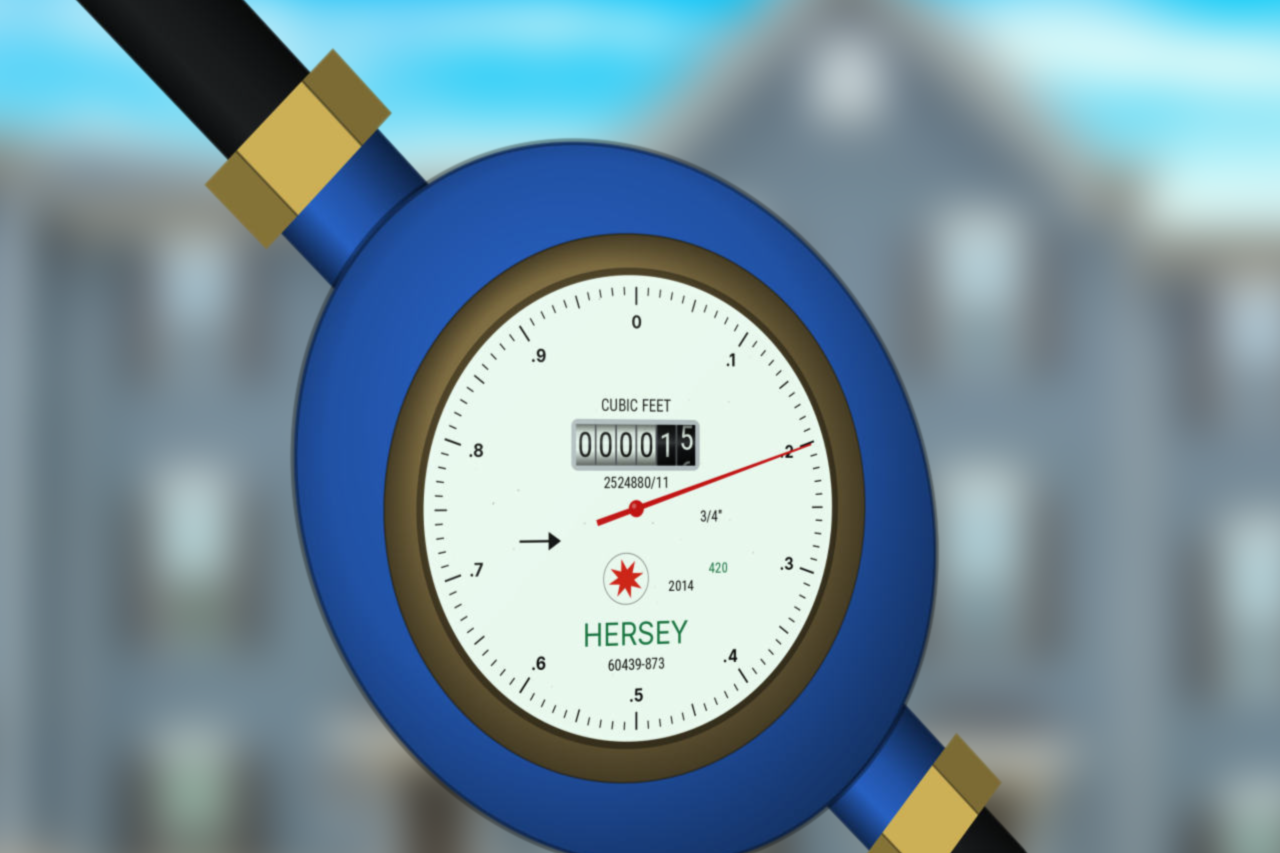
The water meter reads 15.20; ft³
